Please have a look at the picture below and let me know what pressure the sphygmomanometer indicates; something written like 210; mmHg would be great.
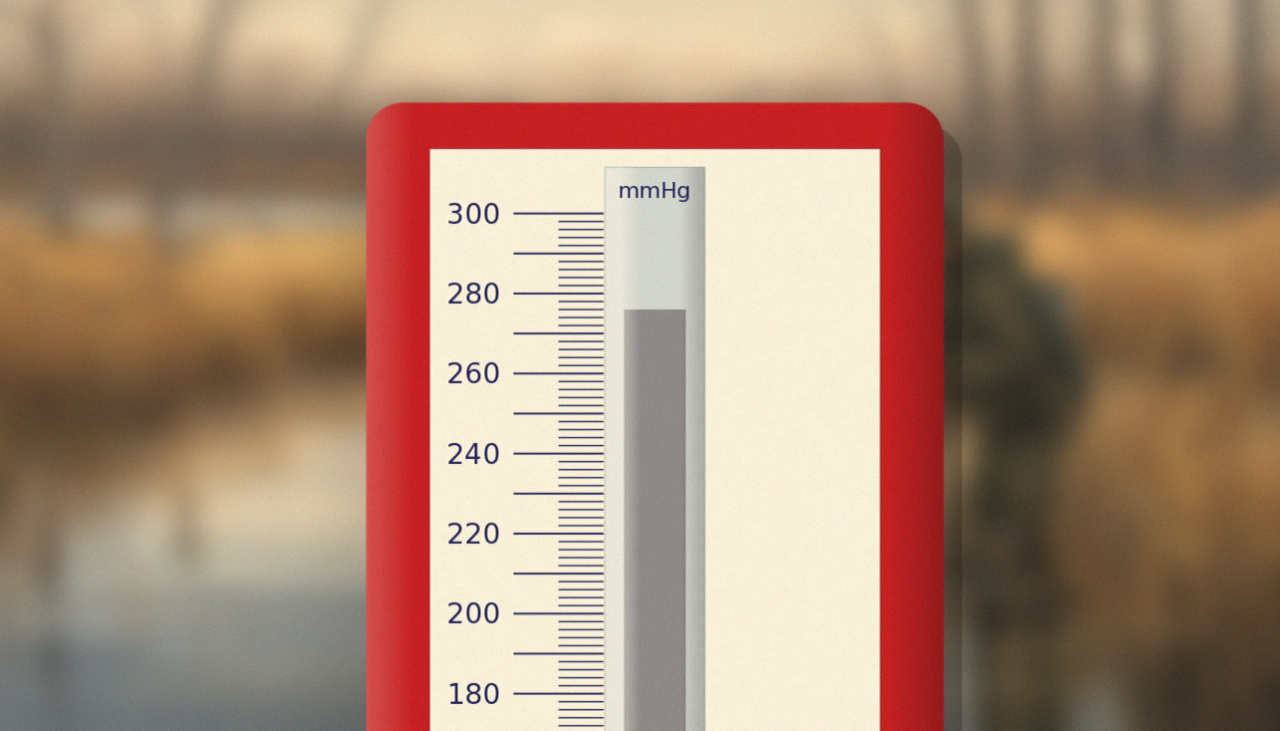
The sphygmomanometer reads 276; mmHg
